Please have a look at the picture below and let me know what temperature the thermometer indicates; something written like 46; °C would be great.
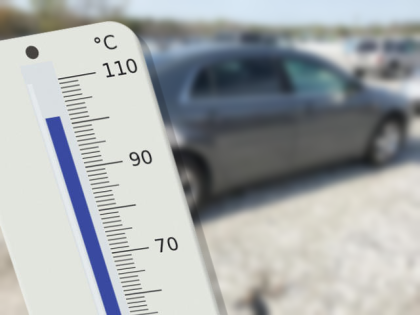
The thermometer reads 102; °C
